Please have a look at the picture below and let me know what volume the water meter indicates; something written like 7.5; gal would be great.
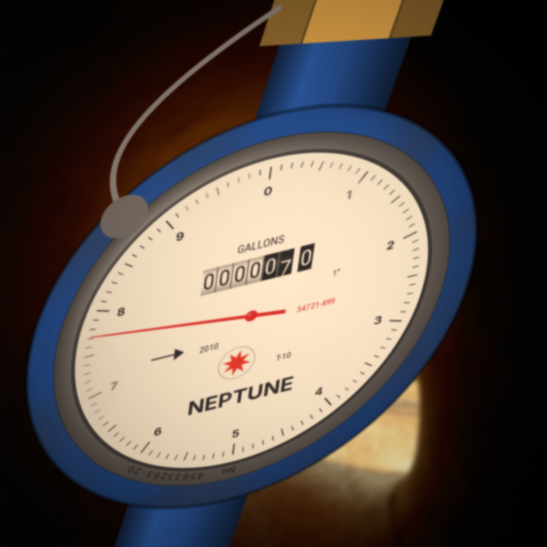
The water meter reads 67.7; gal
